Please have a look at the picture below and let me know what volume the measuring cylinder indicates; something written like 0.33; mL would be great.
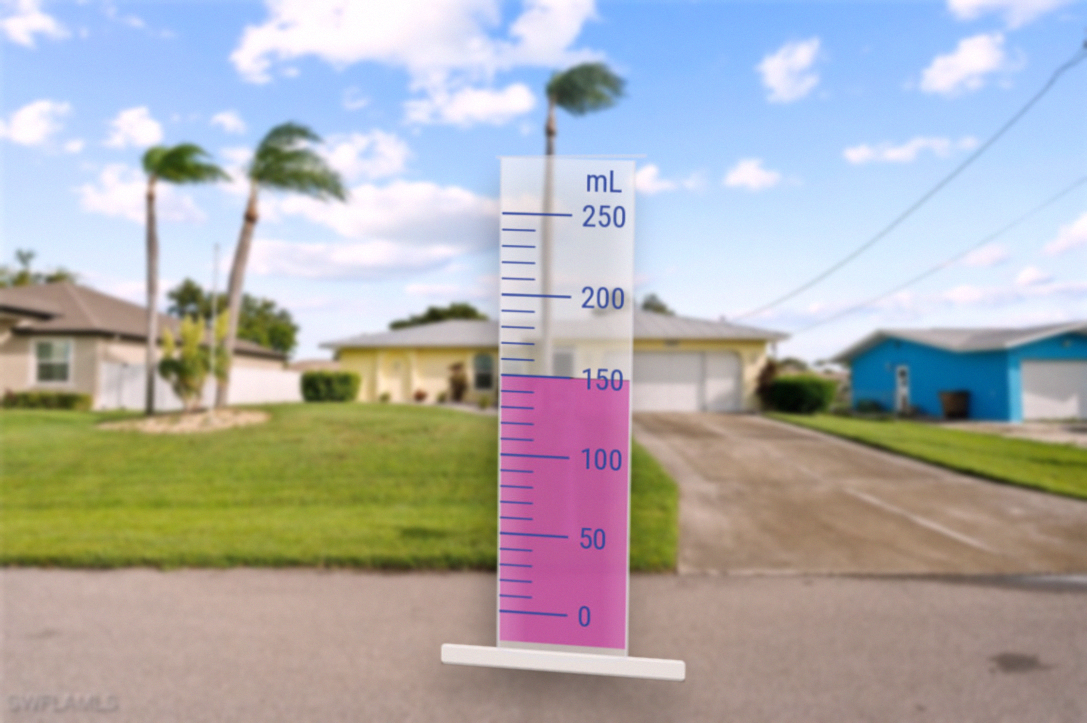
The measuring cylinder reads 150; mL
